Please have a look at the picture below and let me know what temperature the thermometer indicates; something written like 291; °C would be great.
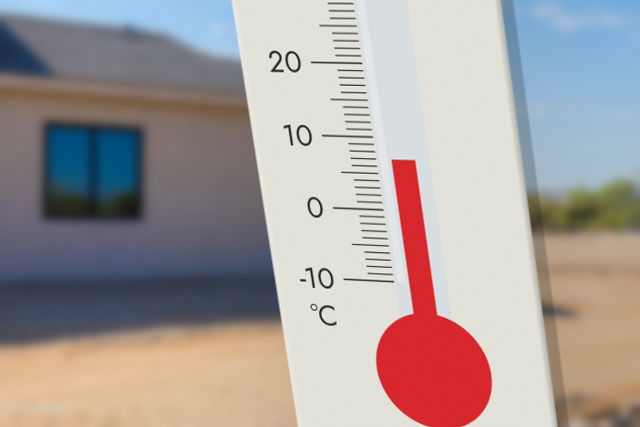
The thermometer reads 7; °C
